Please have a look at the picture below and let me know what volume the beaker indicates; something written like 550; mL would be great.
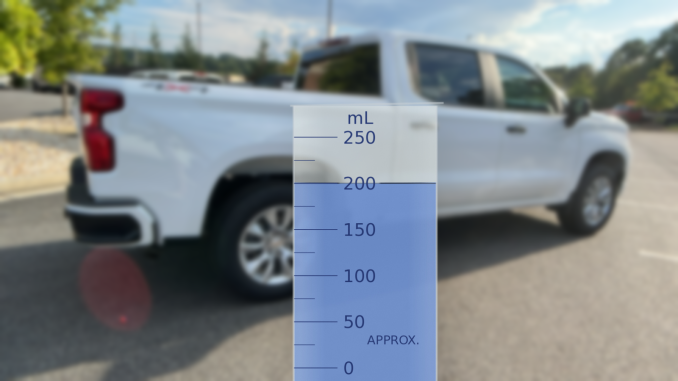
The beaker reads 200; mL
